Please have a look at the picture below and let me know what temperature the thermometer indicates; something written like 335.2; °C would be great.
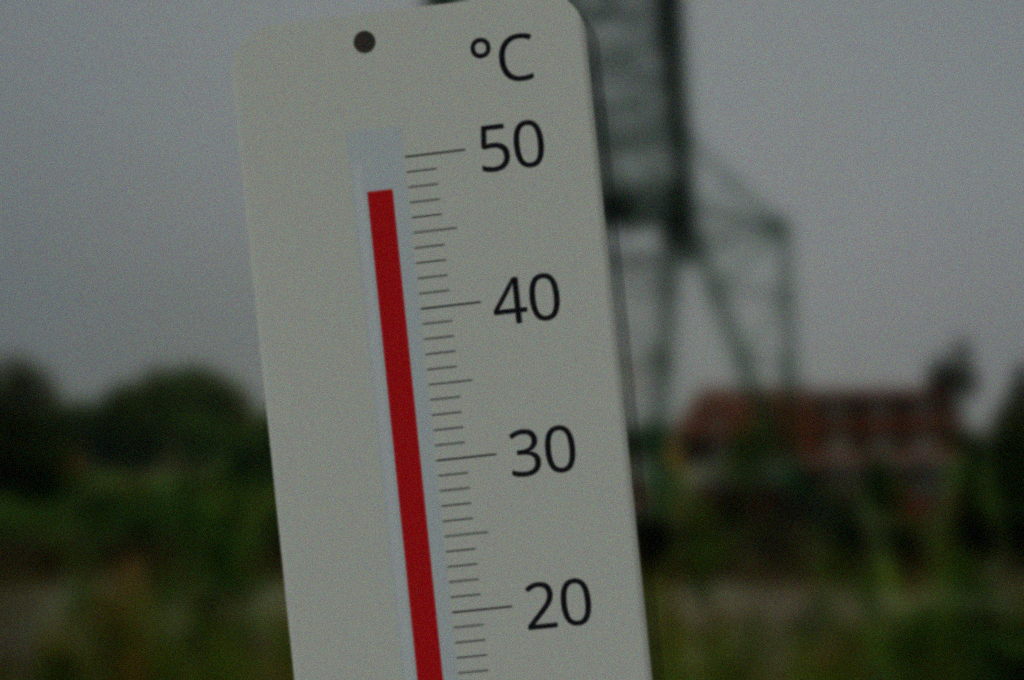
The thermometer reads 48; °C
